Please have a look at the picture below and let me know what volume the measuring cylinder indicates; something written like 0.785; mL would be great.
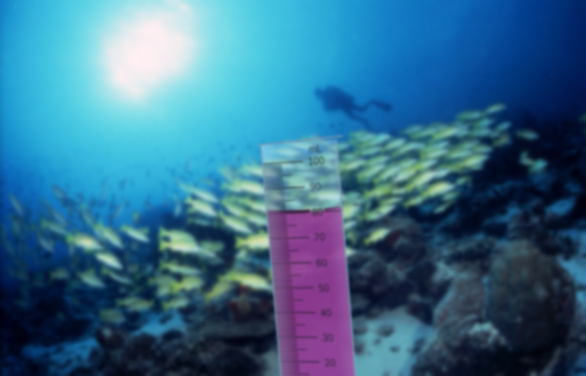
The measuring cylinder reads 80; mL
